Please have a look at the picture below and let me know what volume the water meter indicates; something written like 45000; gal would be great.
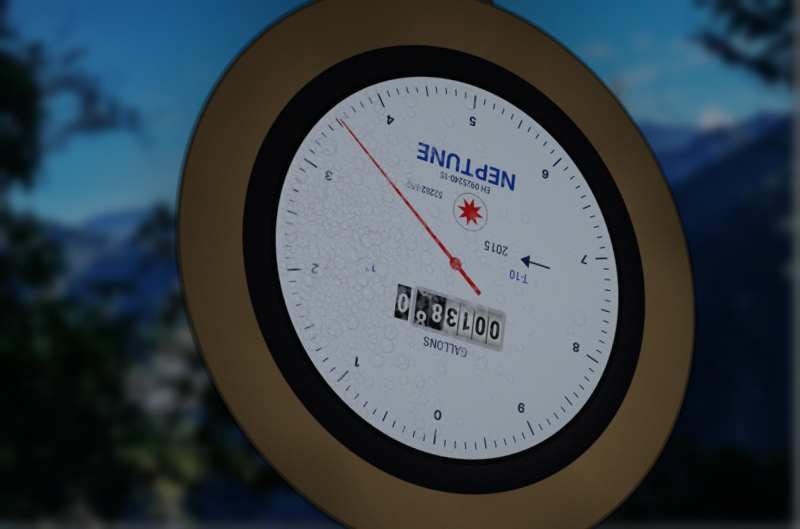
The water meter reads 13883.5; gal
